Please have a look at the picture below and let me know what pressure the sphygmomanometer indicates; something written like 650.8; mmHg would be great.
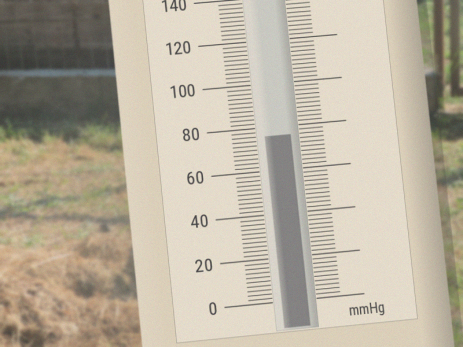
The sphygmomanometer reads 76; mmHg
